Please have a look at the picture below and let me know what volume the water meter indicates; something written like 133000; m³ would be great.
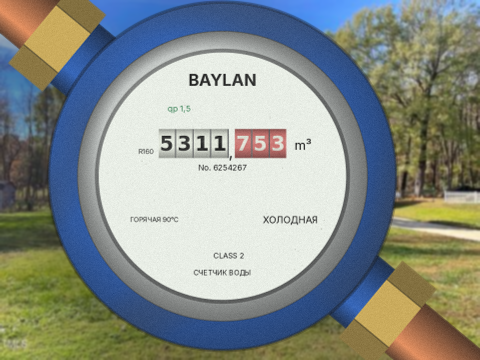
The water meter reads 5311.753; m³
